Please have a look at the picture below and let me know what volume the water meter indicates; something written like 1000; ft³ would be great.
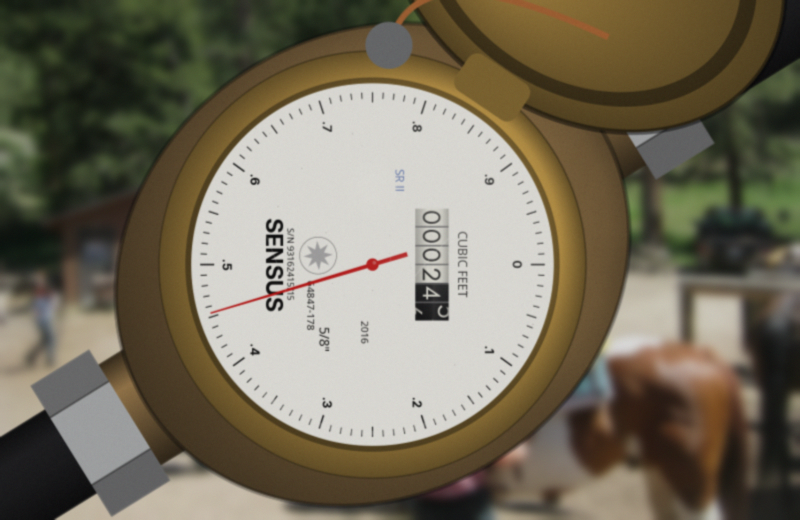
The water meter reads 245.45; ft³
